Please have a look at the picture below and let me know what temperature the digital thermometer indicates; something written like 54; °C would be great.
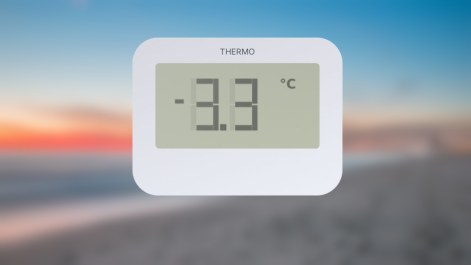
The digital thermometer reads -3.3; °C
